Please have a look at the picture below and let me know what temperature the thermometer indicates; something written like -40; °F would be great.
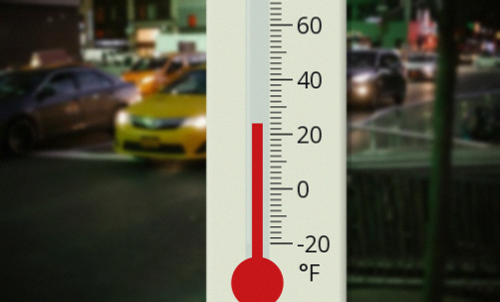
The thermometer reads 24; °F
